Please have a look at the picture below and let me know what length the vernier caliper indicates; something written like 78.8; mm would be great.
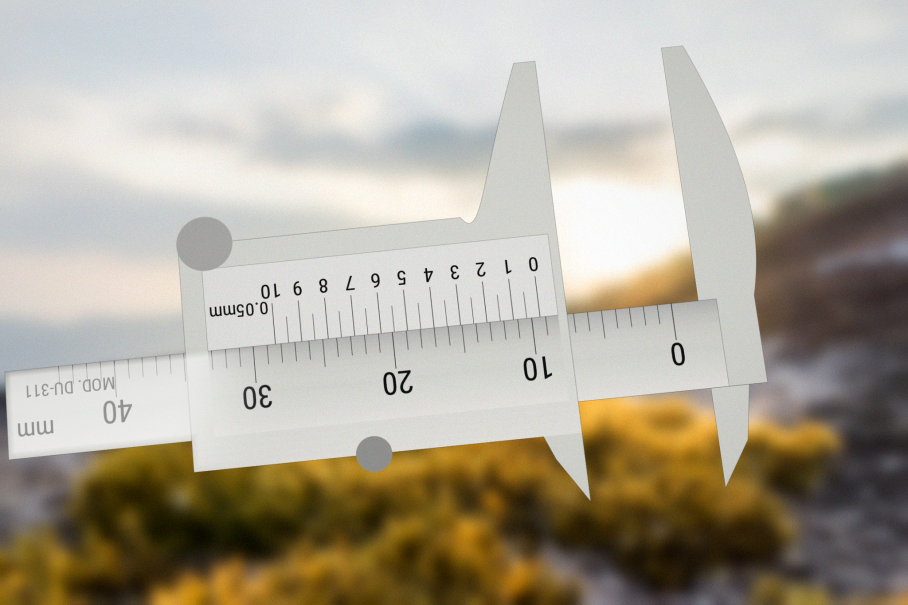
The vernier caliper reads 9.4; mm
